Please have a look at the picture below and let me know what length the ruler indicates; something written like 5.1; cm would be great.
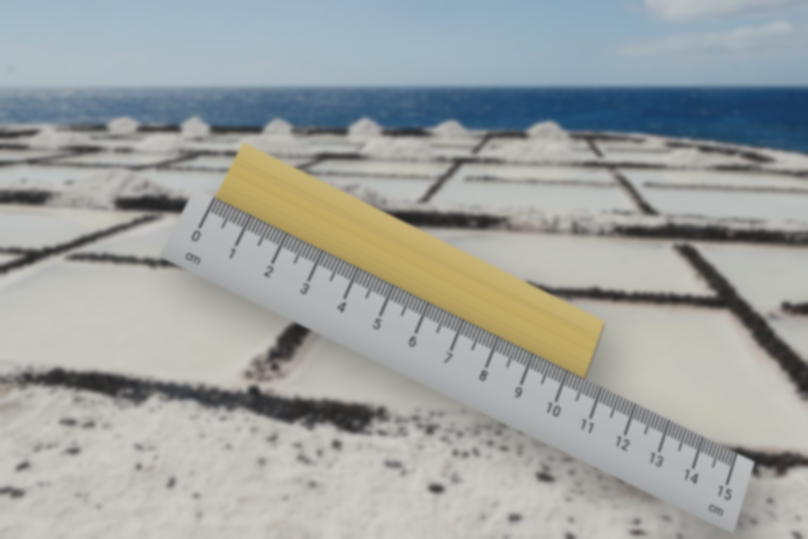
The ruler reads 10.5; cm
